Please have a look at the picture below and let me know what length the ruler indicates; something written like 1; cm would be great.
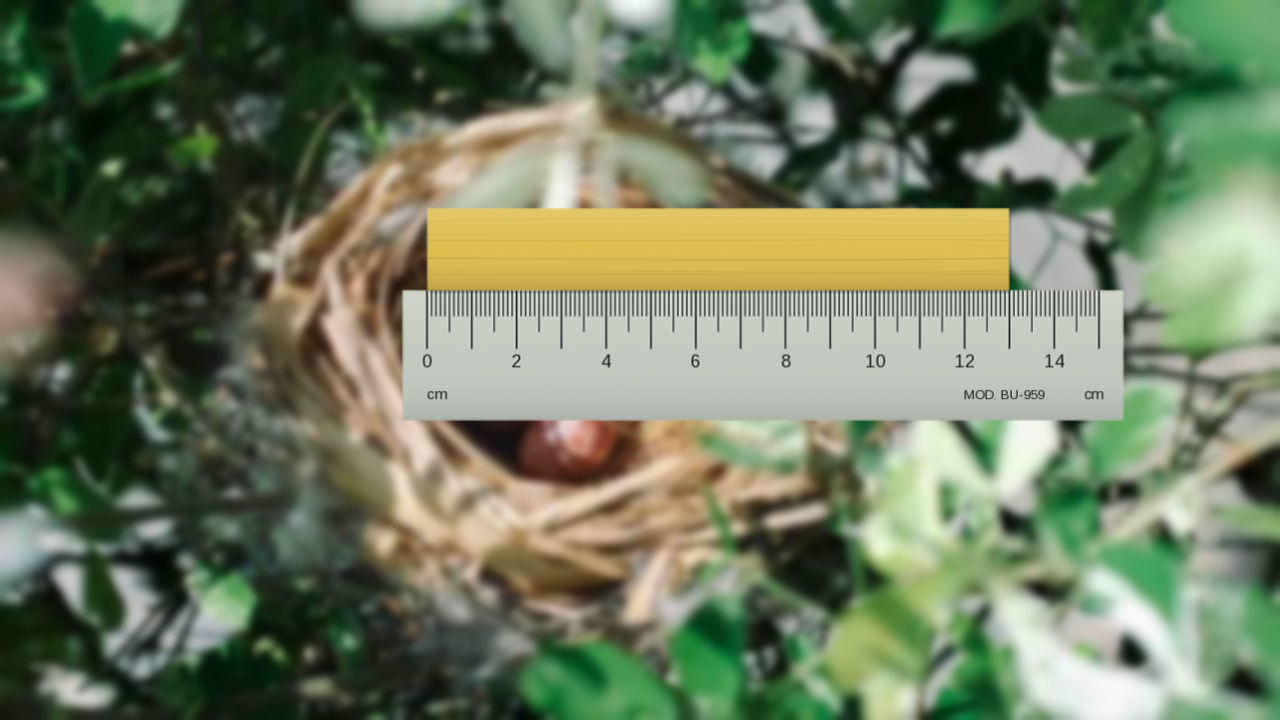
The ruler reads 13; cm
